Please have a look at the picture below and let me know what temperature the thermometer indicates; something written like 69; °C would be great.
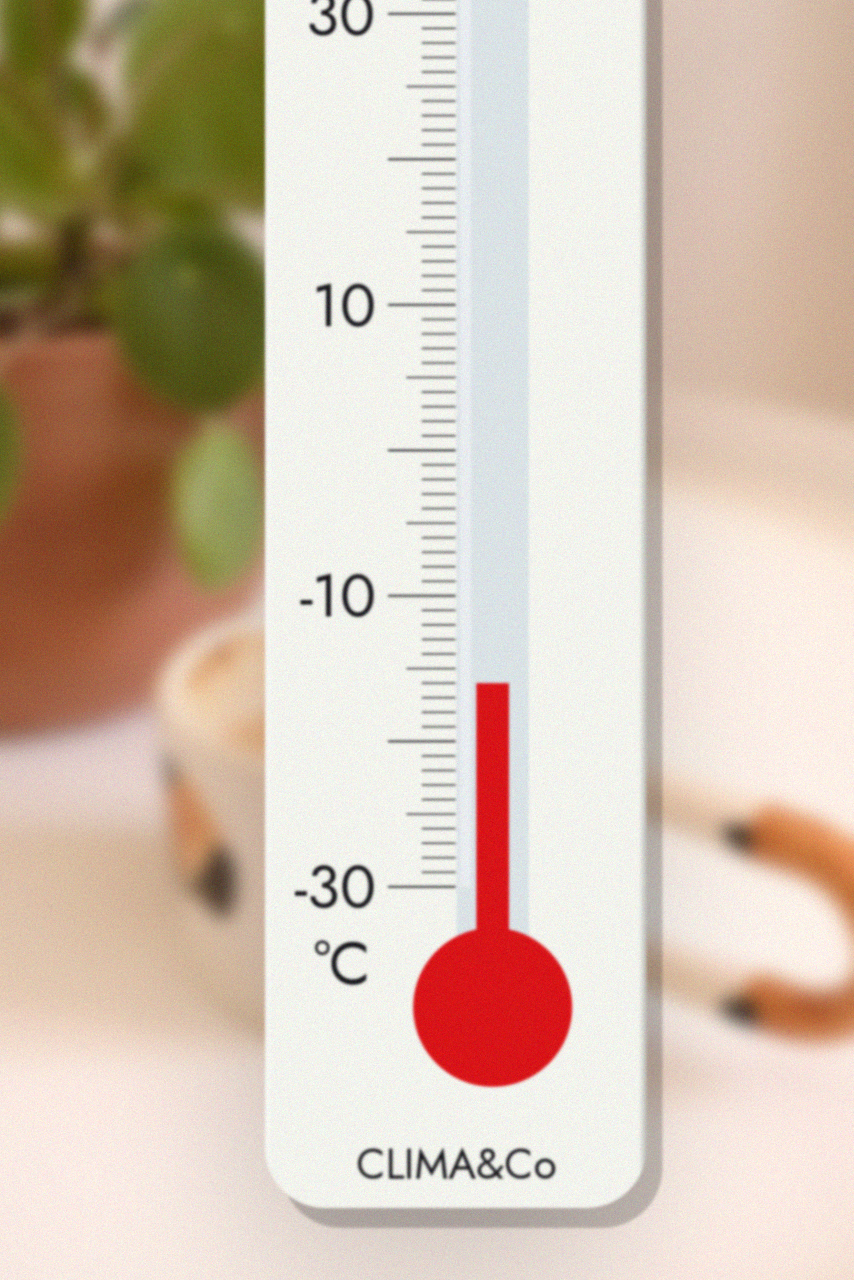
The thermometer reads -16; °C
